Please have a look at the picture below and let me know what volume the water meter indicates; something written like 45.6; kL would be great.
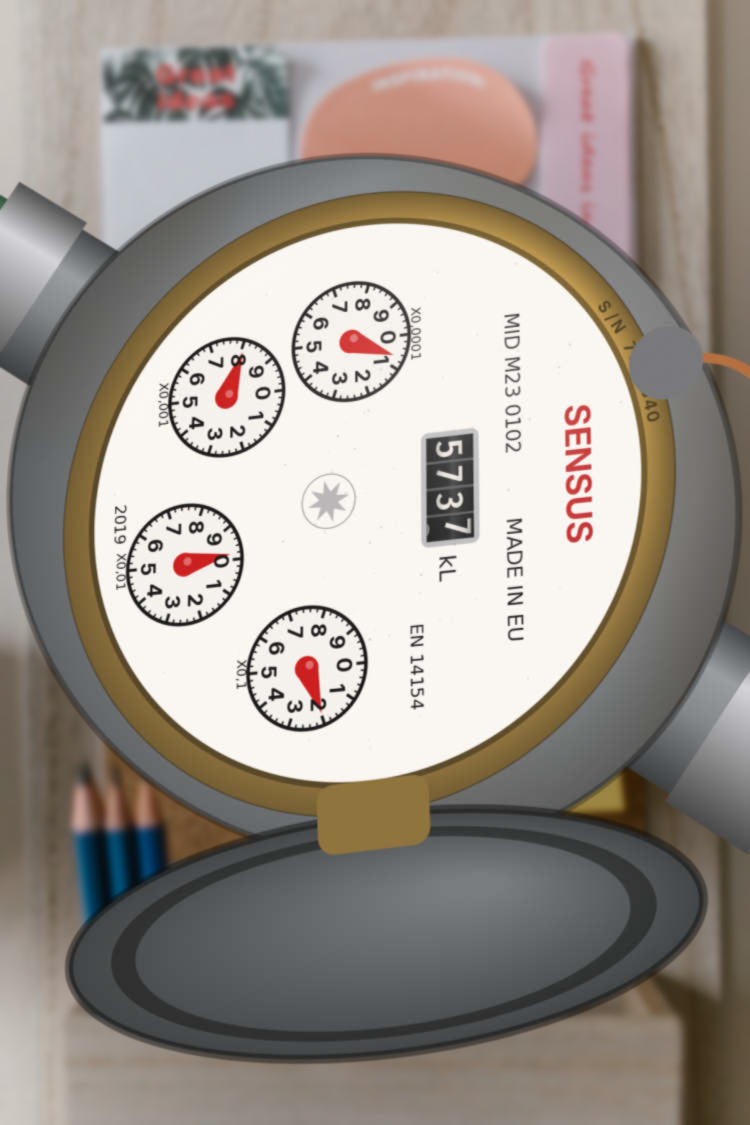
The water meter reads 5737.1980; kL
